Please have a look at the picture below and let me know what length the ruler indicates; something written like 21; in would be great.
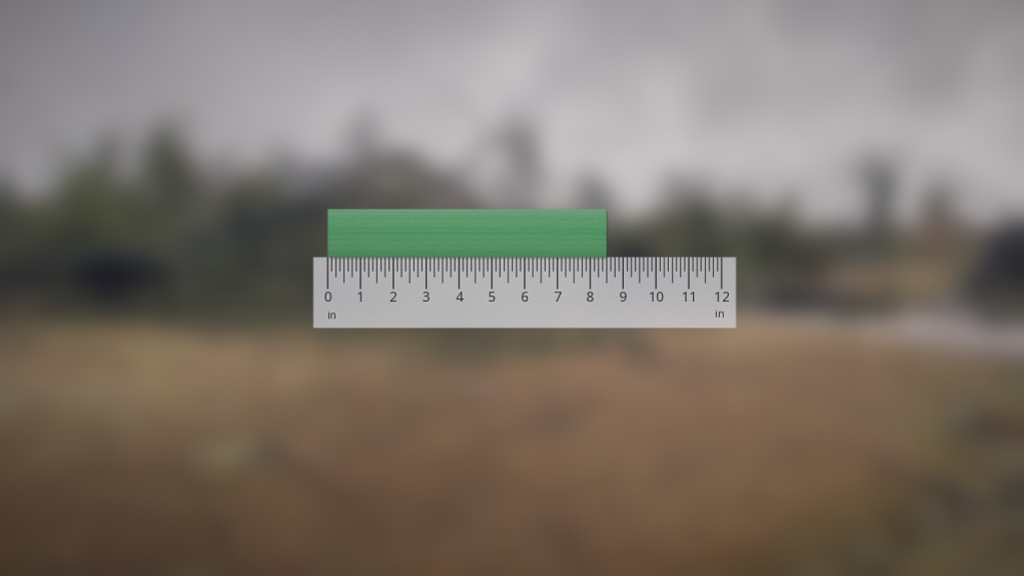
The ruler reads 8.5; in
